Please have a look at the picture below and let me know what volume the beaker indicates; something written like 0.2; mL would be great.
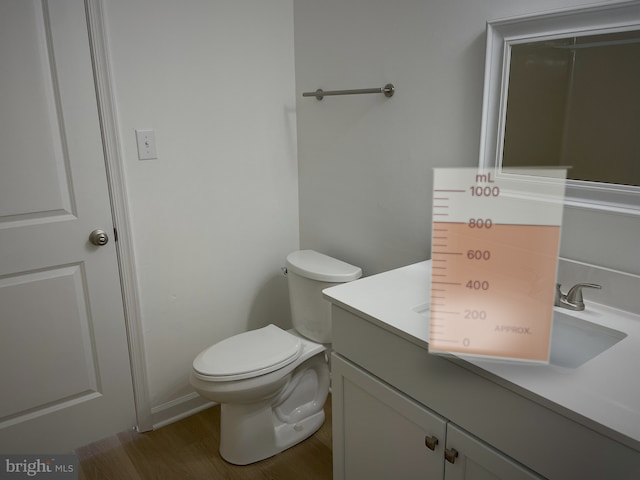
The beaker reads 800; mL
